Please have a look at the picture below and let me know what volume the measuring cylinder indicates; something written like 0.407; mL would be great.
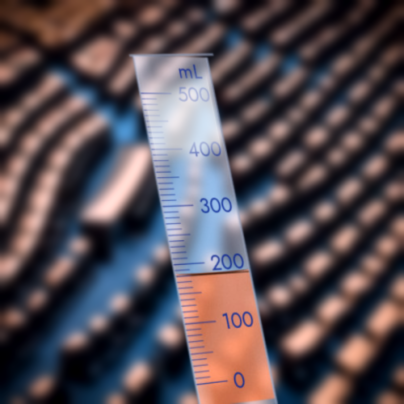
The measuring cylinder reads 180; mL
